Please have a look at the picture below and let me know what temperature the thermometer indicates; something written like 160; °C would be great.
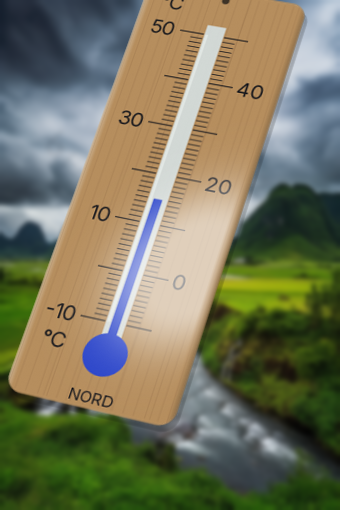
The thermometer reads 15; °C
